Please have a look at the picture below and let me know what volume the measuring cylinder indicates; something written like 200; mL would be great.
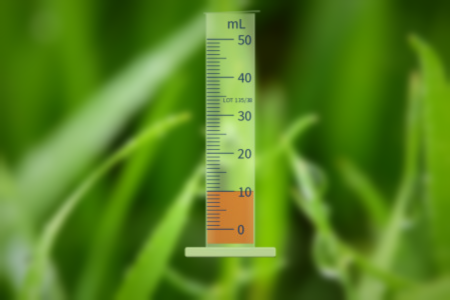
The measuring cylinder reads 10; mL
